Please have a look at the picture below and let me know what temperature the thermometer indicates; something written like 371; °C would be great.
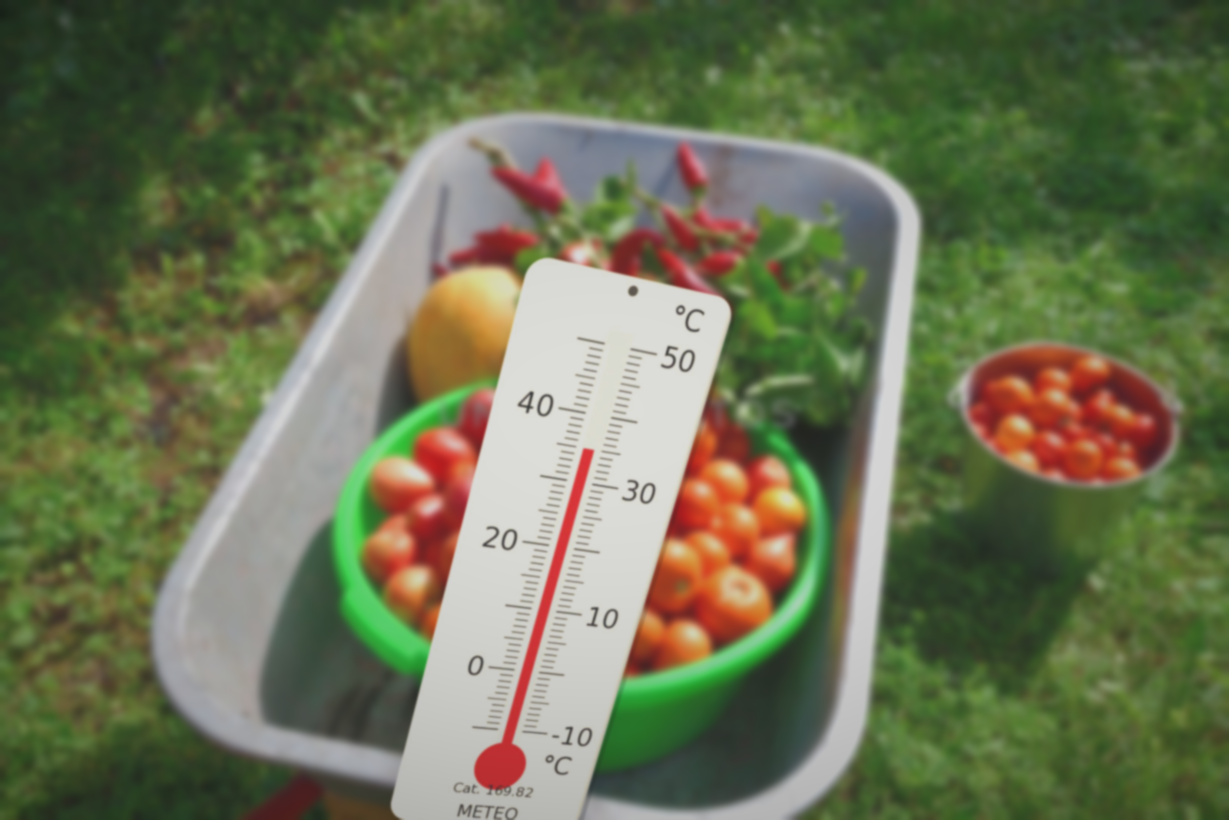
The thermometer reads 35; °C
